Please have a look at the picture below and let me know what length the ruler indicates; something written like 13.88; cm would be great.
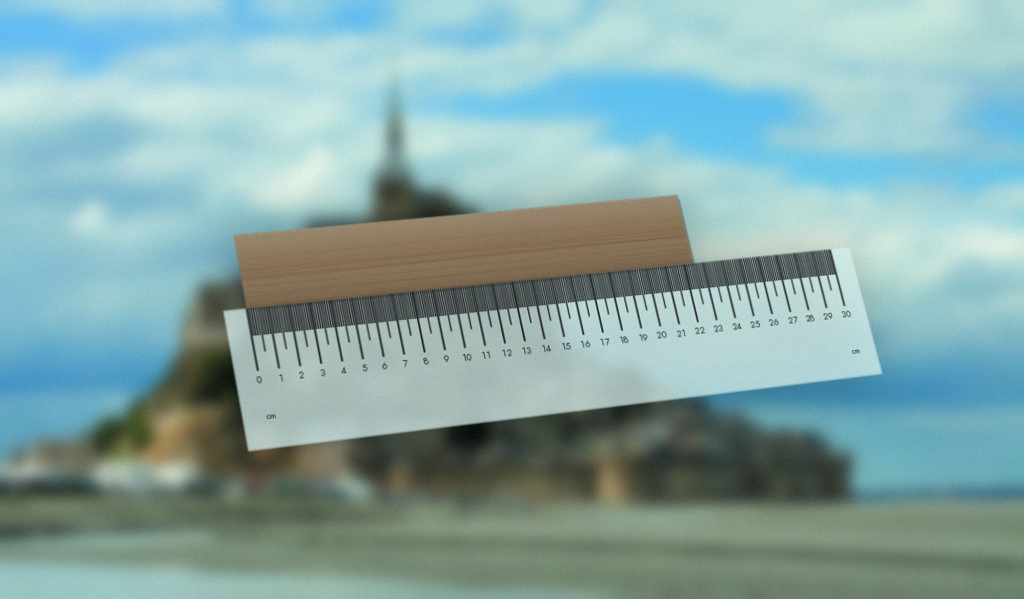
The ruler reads 22.5; cm
